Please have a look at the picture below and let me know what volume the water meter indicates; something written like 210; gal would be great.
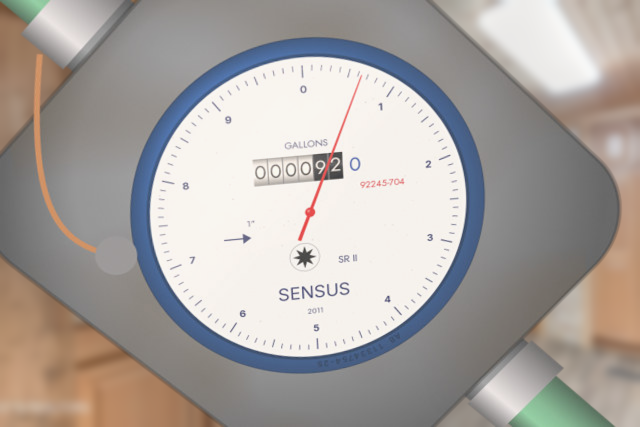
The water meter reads 920.6; gal
